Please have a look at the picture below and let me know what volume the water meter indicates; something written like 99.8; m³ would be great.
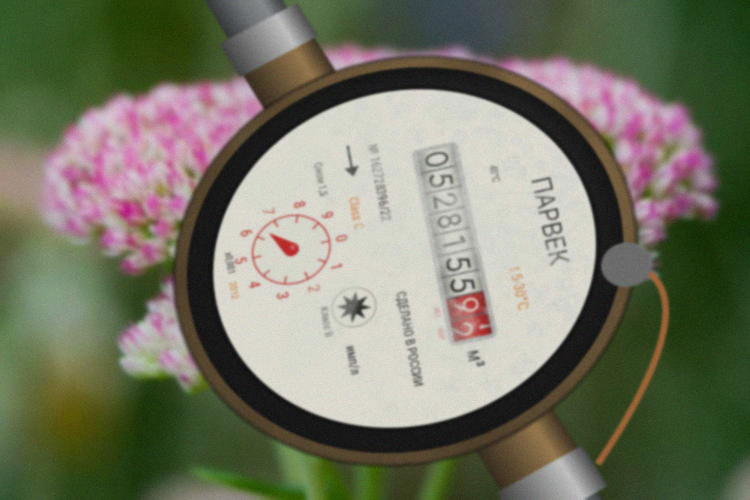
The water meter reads 528155.916; m³
